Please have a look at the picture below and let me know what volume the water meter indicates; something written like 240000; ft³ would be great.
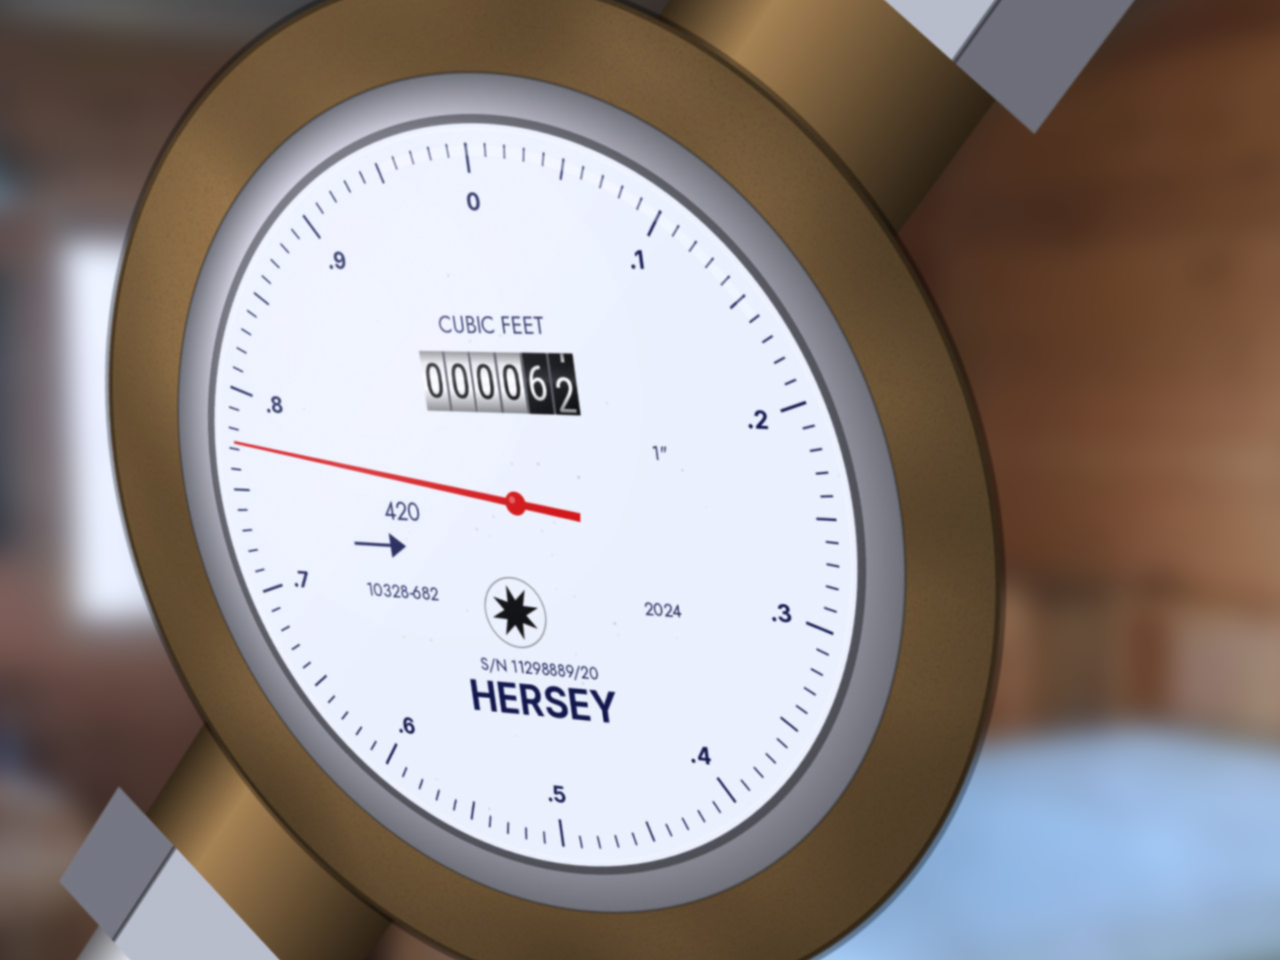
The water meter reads 61.77; ft³
